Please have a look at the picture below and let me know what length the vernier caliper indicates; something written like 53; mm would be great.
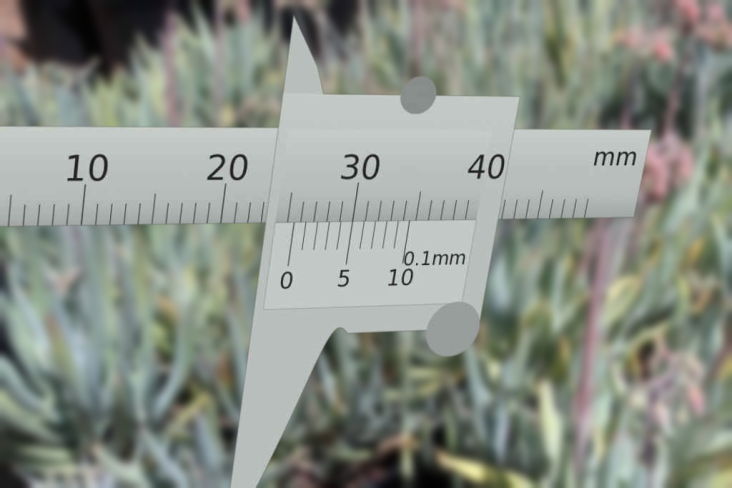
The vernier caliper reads 25.5; mm
